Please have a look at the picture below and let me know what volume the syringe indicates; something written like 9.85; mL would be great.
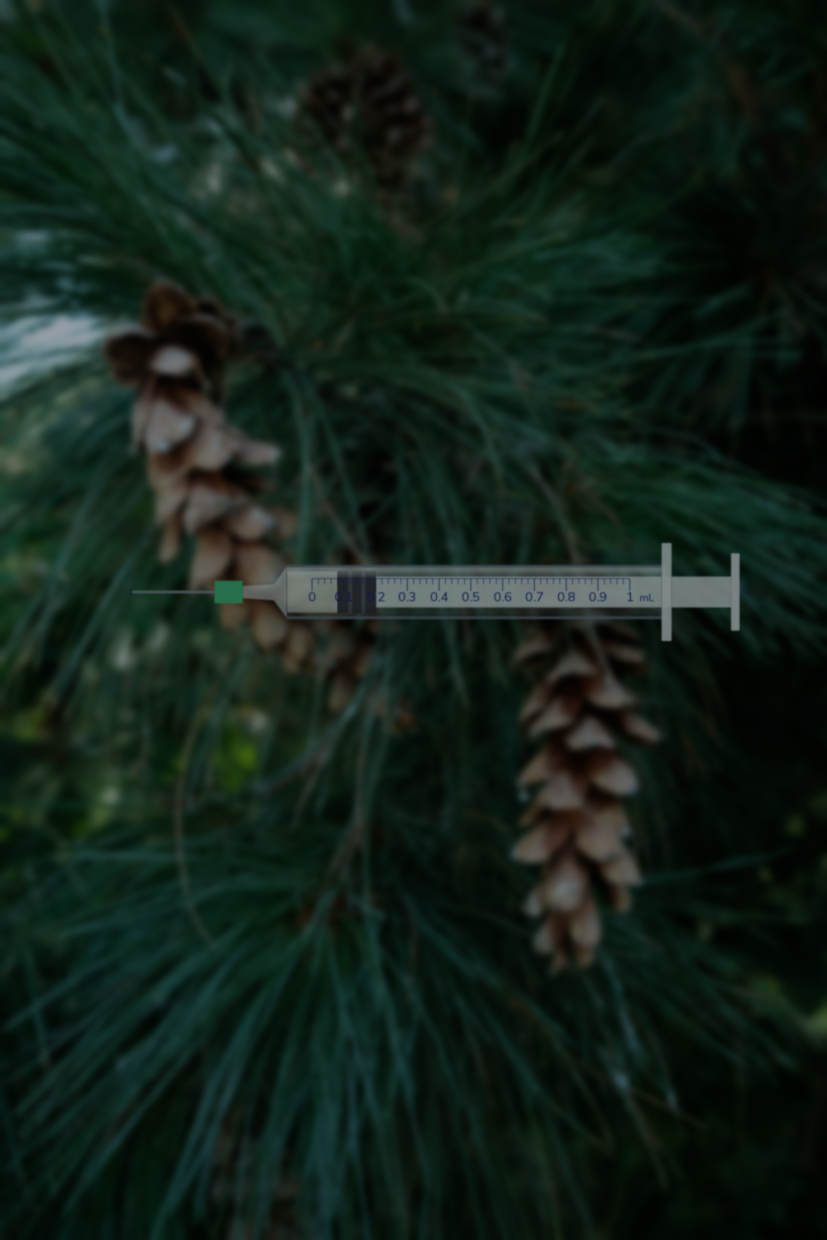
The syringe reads 0.08; mL
